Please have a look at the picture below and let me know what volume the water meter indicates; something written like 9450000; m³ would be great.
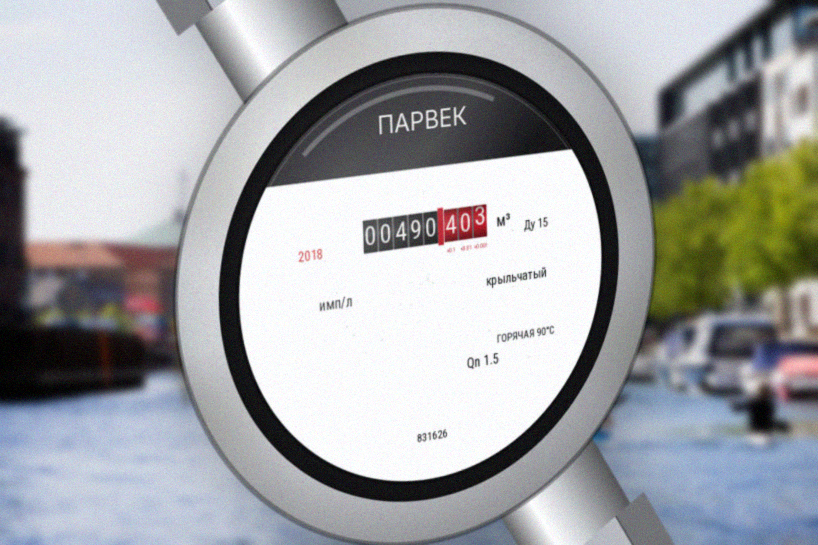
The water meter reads 490.403; m³
